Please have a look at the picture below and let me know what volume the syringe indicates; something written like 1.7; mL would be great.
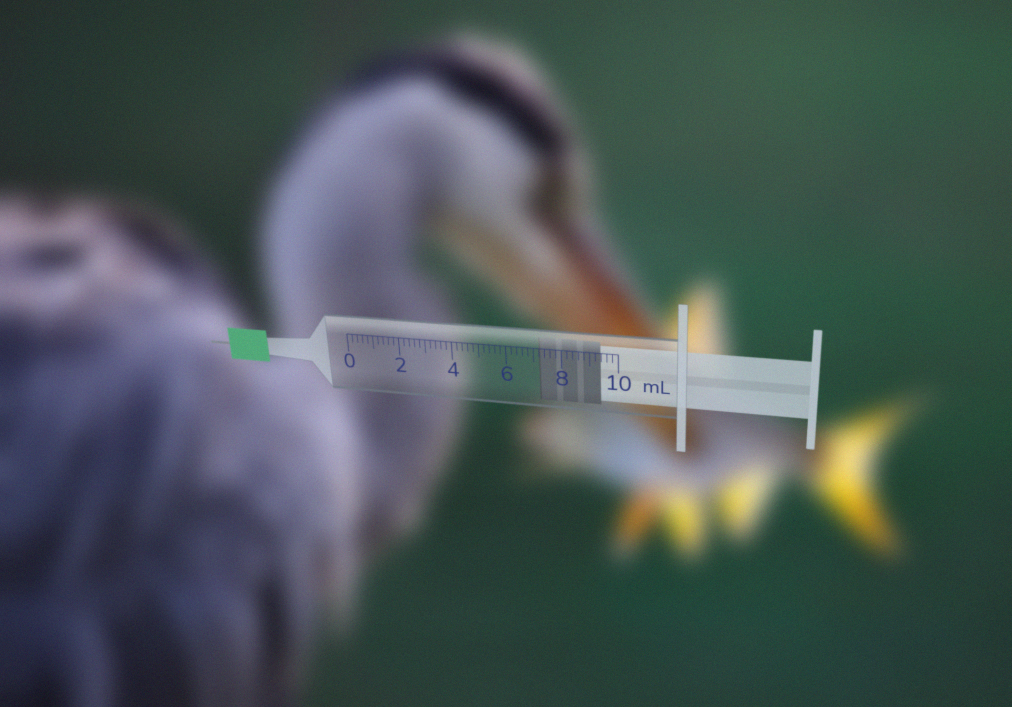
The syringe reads 7.2; mL
